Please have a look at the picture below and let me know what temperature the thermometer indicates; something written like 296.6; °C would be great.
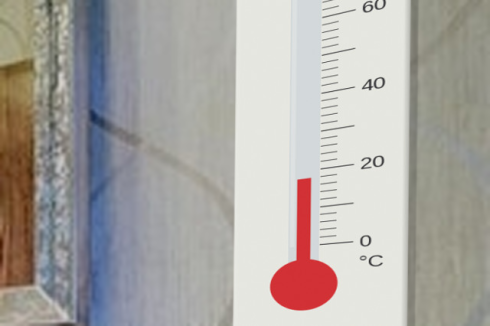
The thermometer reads 18; °C
